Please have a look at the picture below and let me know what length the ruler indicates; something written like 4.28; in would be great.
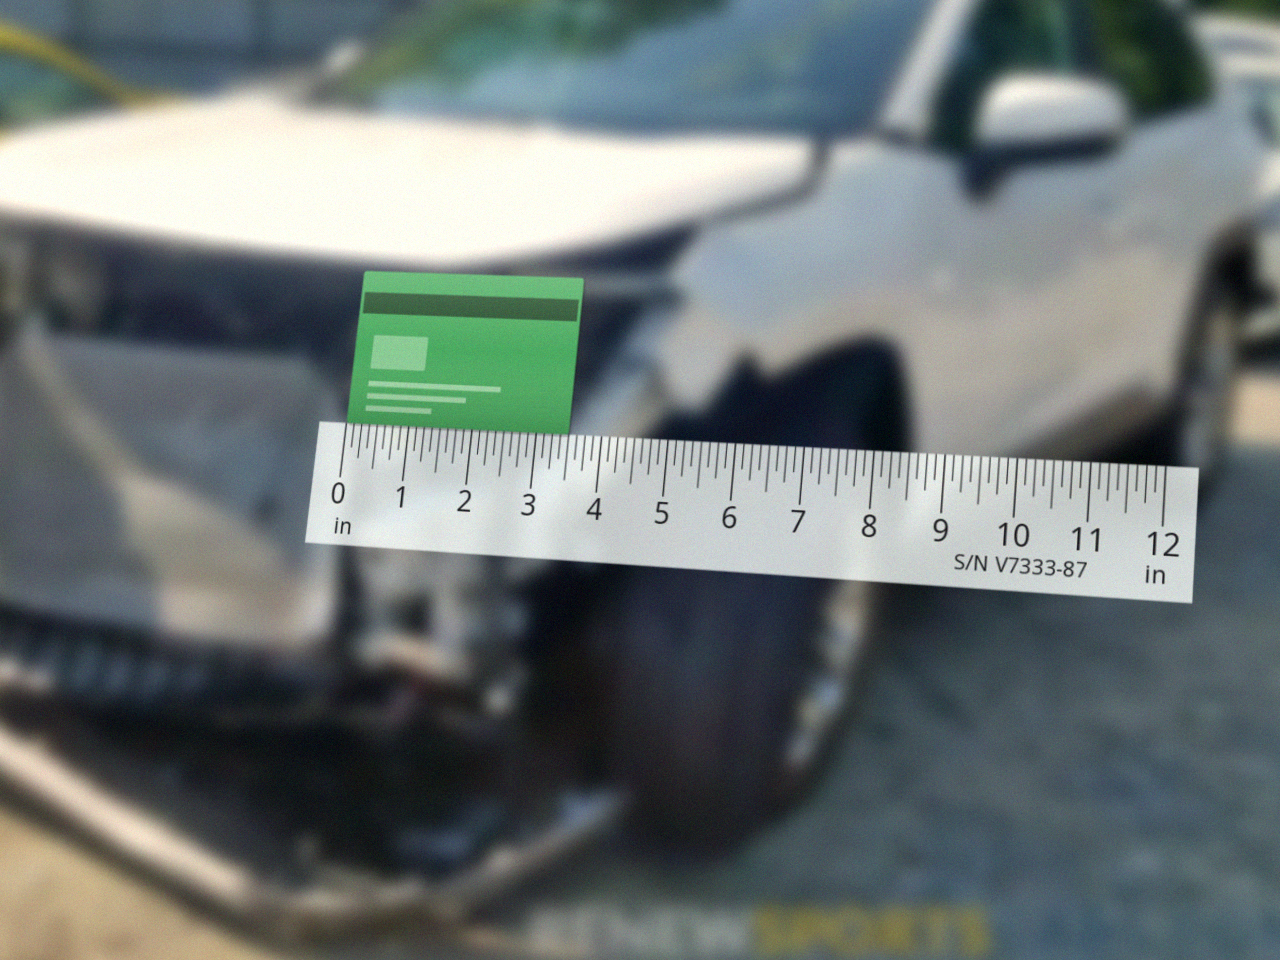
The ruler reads 3.5; in
